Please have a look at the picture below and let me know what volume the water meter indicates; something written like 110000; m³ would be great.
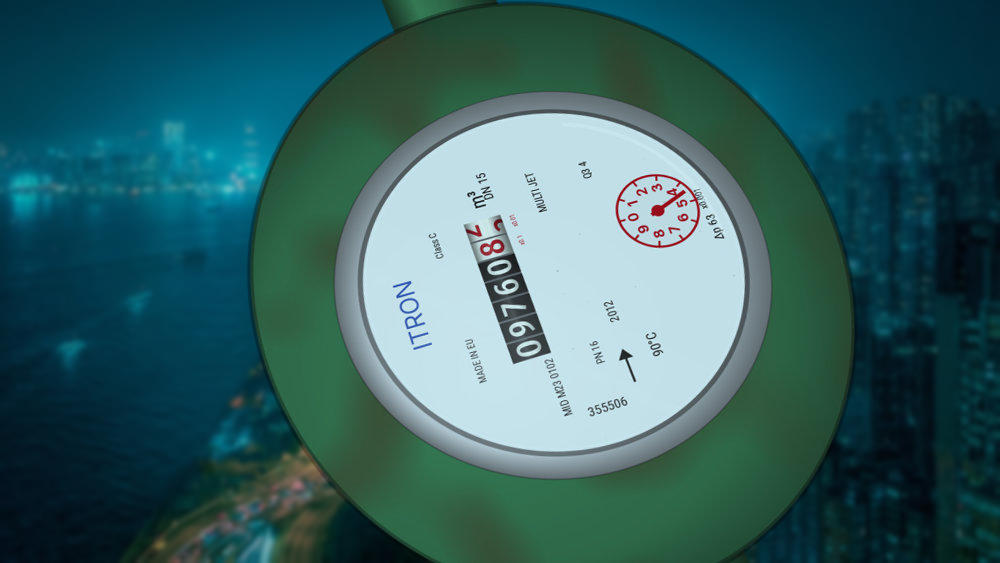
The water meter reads 9760.824; m³
